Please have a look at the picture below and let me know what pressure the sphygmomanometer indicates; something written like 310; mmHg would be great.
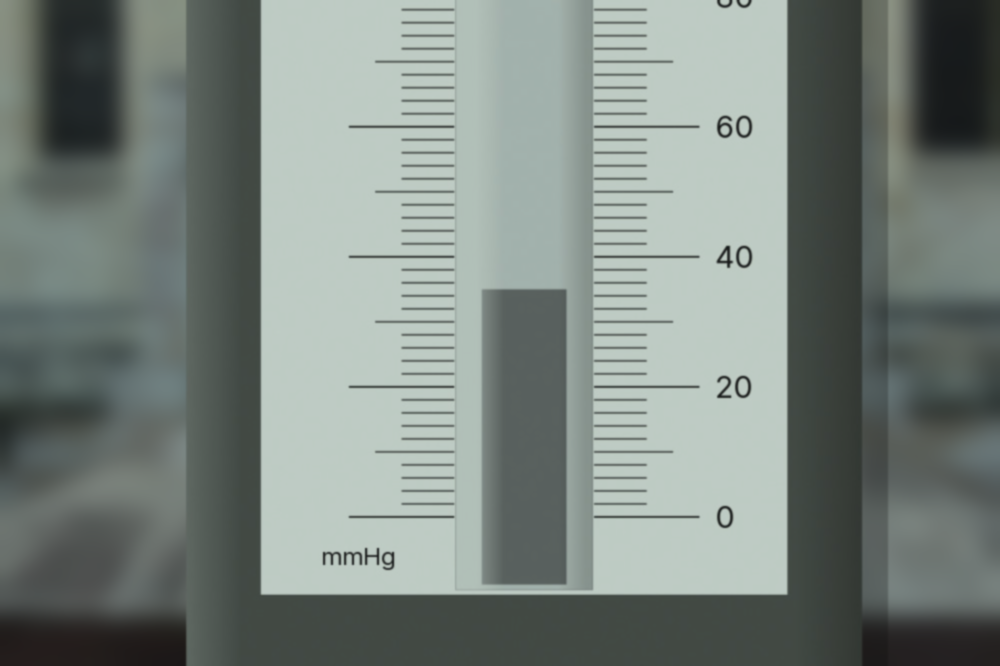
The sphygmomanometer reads 35; mmHg
